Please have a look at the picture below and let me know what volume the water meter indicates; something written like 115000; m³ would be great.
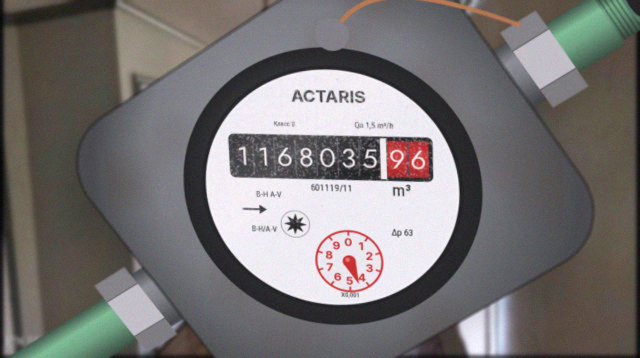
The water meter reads 1168035.964; m³
